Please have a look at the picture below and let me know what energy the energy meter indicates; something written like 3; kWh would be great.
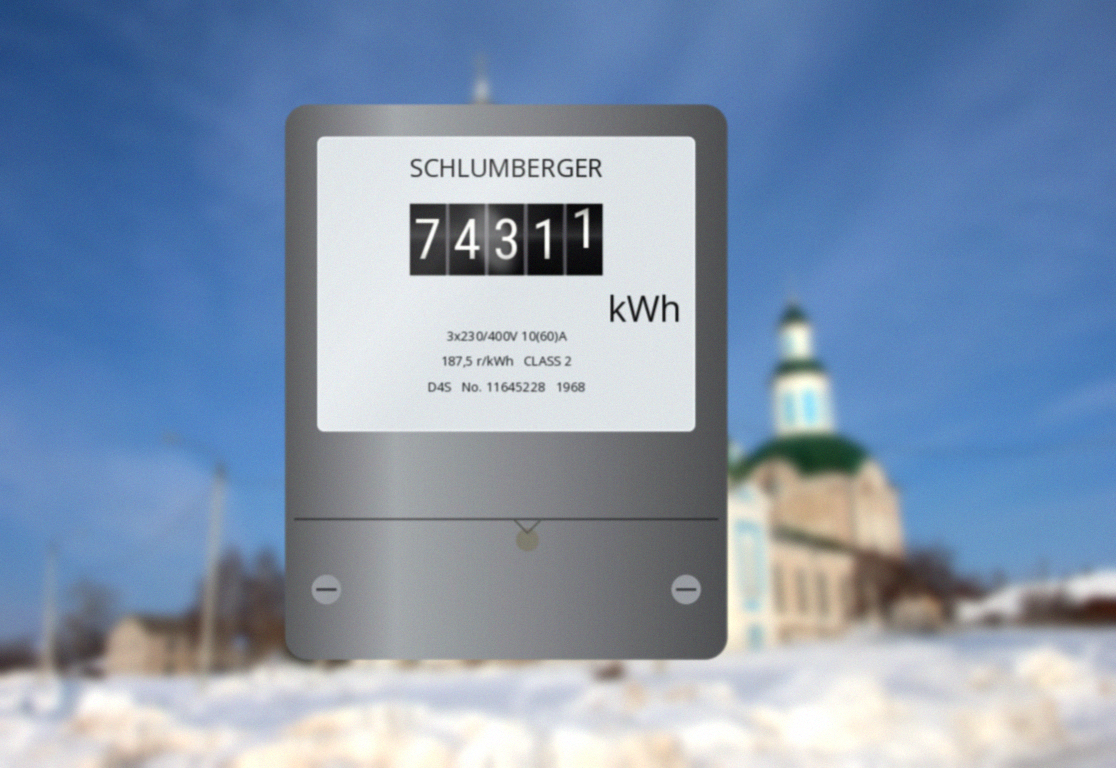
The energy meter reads 74311; kWh
